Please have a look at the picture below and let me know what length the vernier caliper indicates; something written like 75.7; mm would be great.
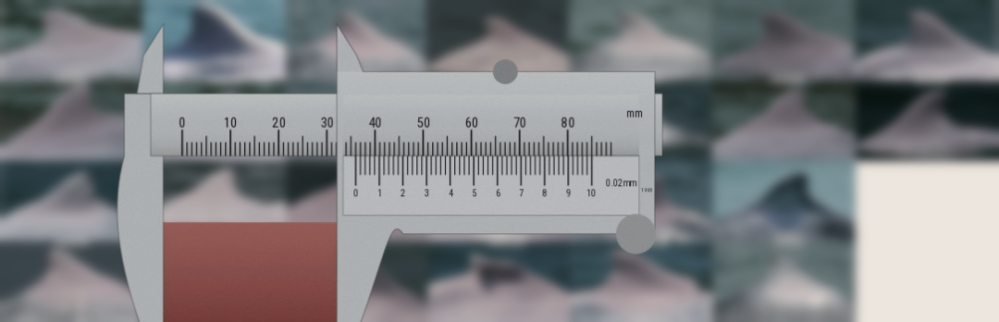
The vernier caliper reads 36.0; mm
